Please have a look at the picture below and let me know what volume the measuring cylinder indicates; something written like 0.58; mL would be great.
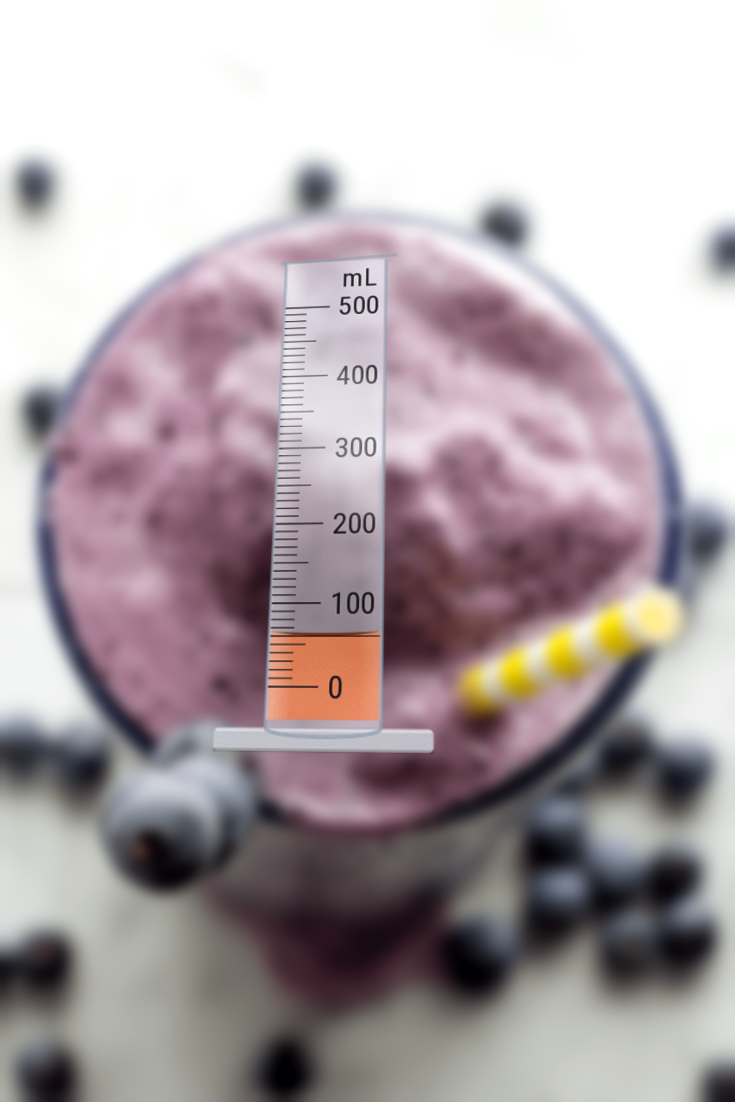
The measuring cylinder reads 60; mL
